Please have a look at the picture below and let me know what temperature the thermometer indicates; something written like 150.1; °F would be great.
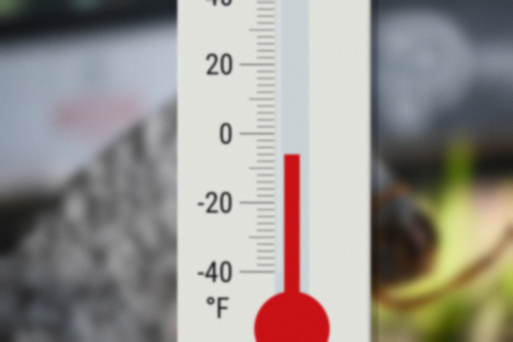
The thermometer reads -6; °F
